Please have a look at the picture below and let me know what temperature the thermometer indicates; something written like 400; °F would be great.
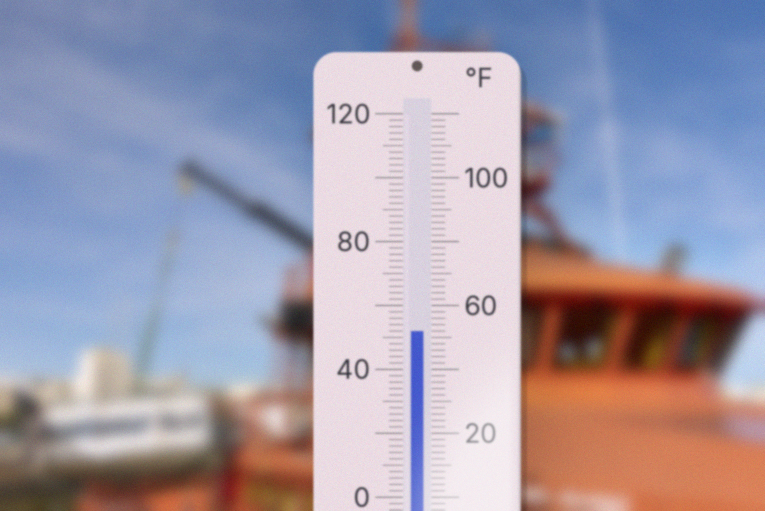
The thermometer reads 52; °F
